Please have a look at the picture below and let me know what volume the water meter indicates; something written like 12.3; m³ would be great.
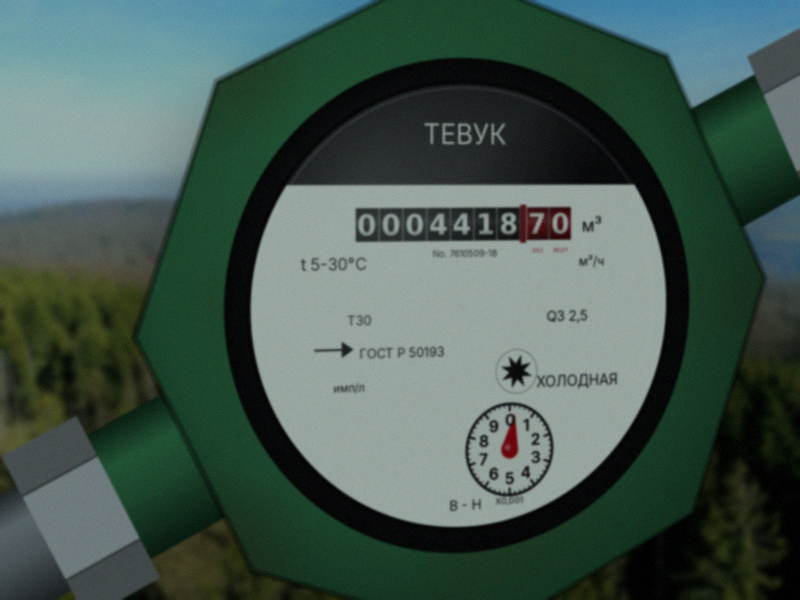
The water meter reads 4418.700; m³
